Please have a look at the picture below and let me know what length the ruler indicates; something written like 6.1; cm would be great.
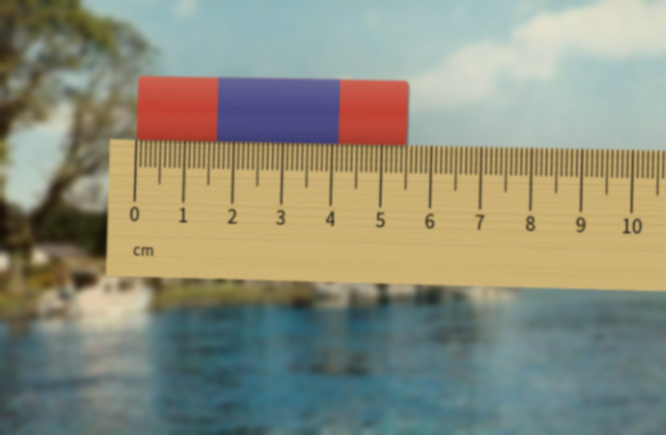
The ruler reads 5.5; cm
